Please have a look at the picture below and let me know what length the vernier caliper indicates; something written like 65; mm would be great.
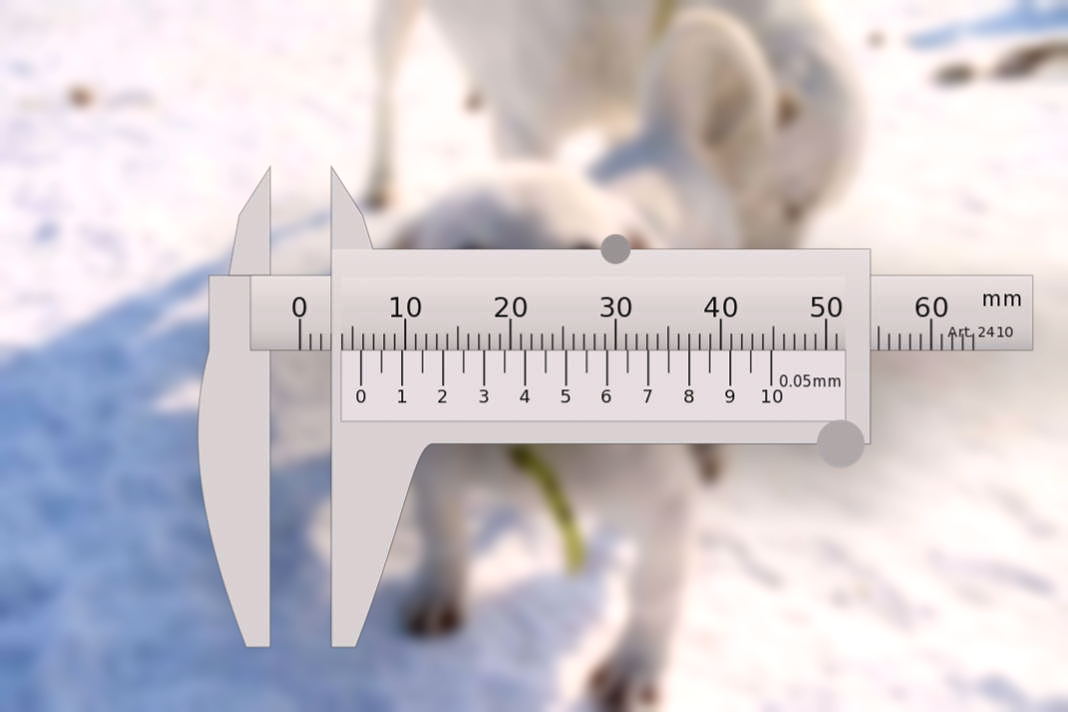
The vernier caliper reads 5.8; mm
